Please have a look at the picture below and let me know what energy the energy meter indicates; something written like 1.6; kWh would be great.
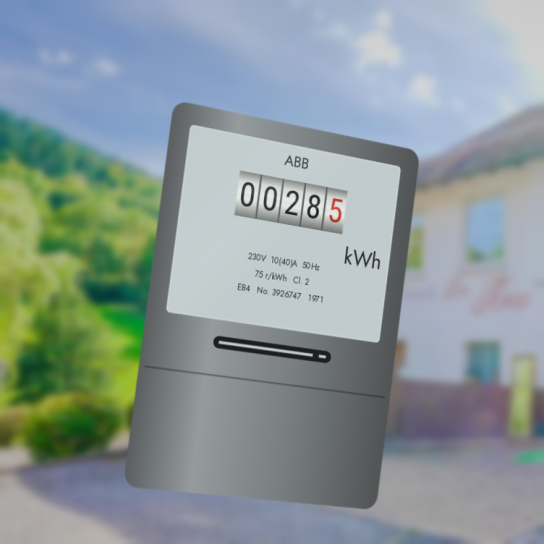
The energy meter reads 28.5; kWh
